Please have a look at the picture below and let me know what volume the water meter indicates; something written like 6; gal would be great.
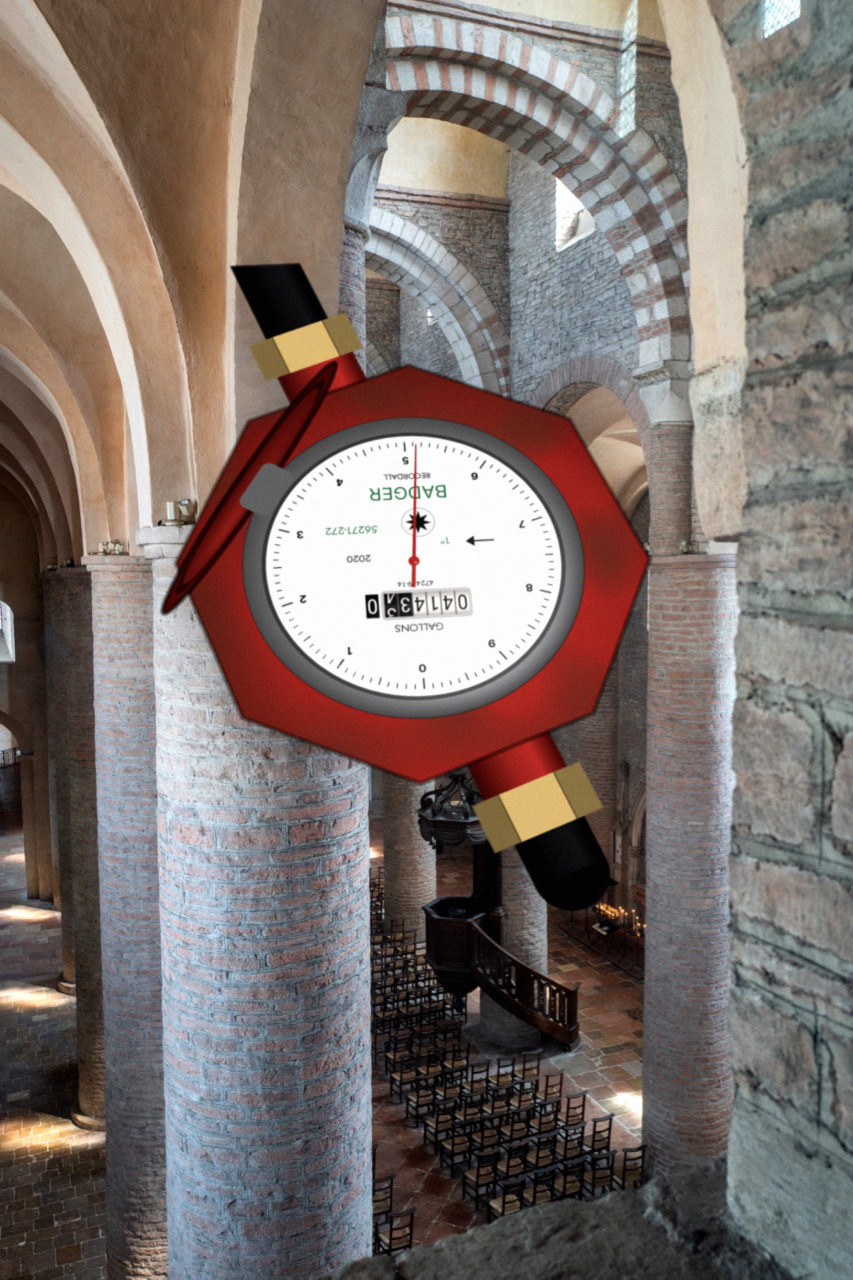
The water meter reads 414335.1; gal
